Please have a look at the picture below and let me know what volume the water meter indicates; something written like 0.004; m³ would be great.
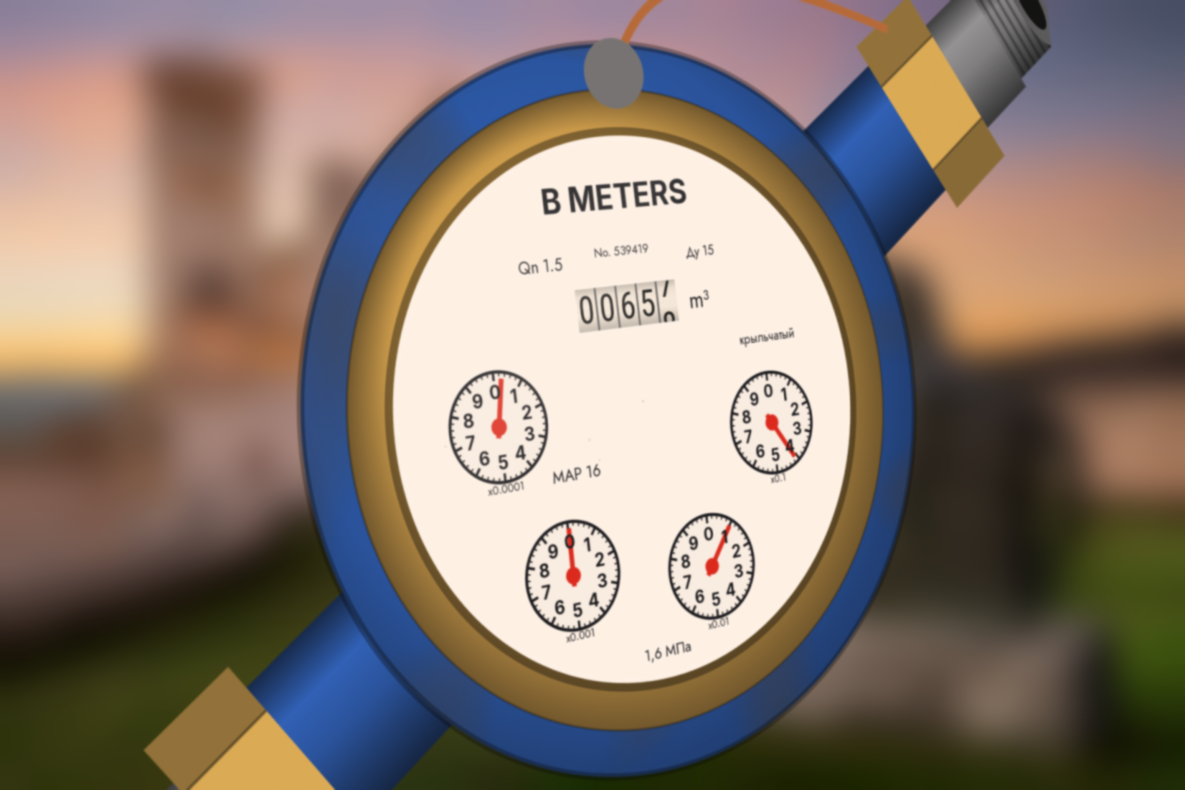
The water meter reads 657.4100; m³
